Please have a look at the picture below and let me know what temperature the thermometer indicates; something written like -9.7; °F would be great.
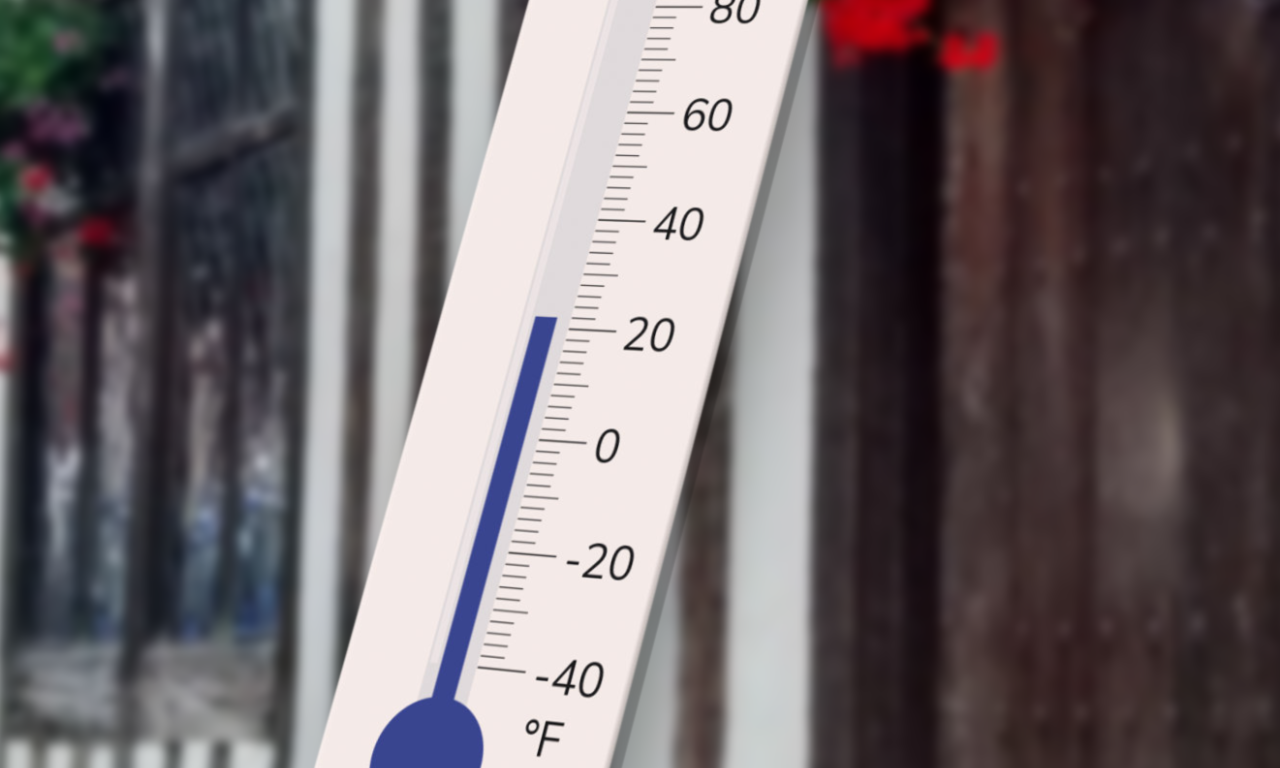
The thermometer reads 22; °F
